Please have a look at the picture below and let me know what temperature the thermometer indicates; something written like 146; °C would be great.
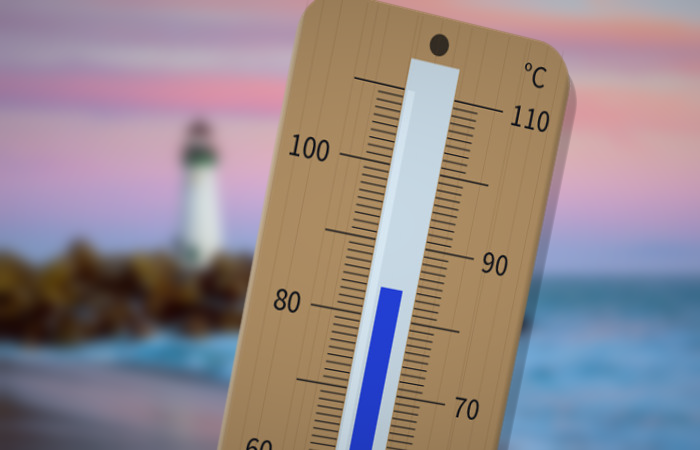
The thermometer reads 84; °C
